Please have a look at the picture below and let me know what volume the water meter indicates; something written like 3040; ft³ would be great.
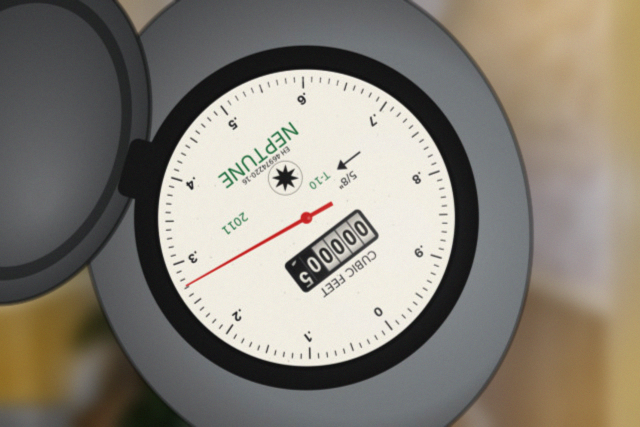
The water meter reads 5.27; ft³
